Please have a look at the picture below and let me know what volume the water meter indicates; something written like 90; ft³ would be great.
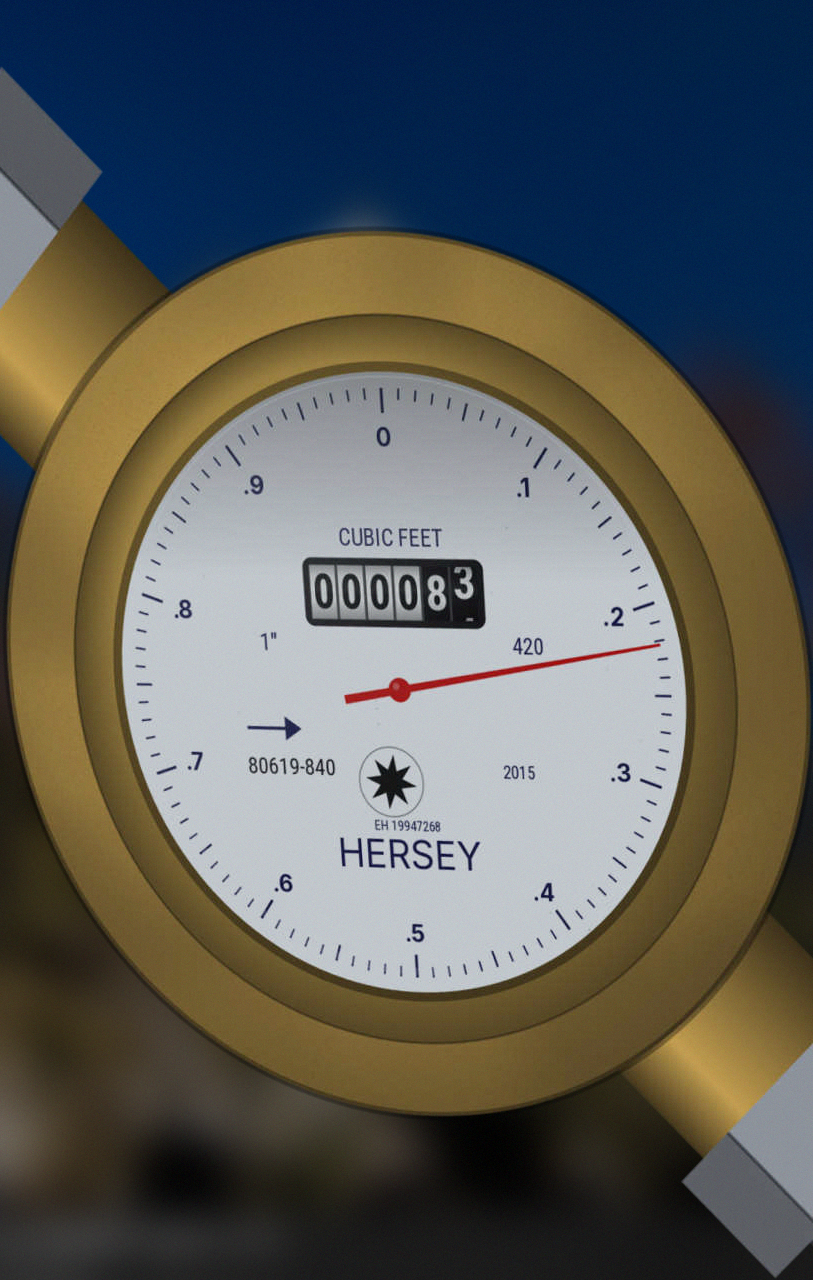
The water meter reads 83.22; ft³
